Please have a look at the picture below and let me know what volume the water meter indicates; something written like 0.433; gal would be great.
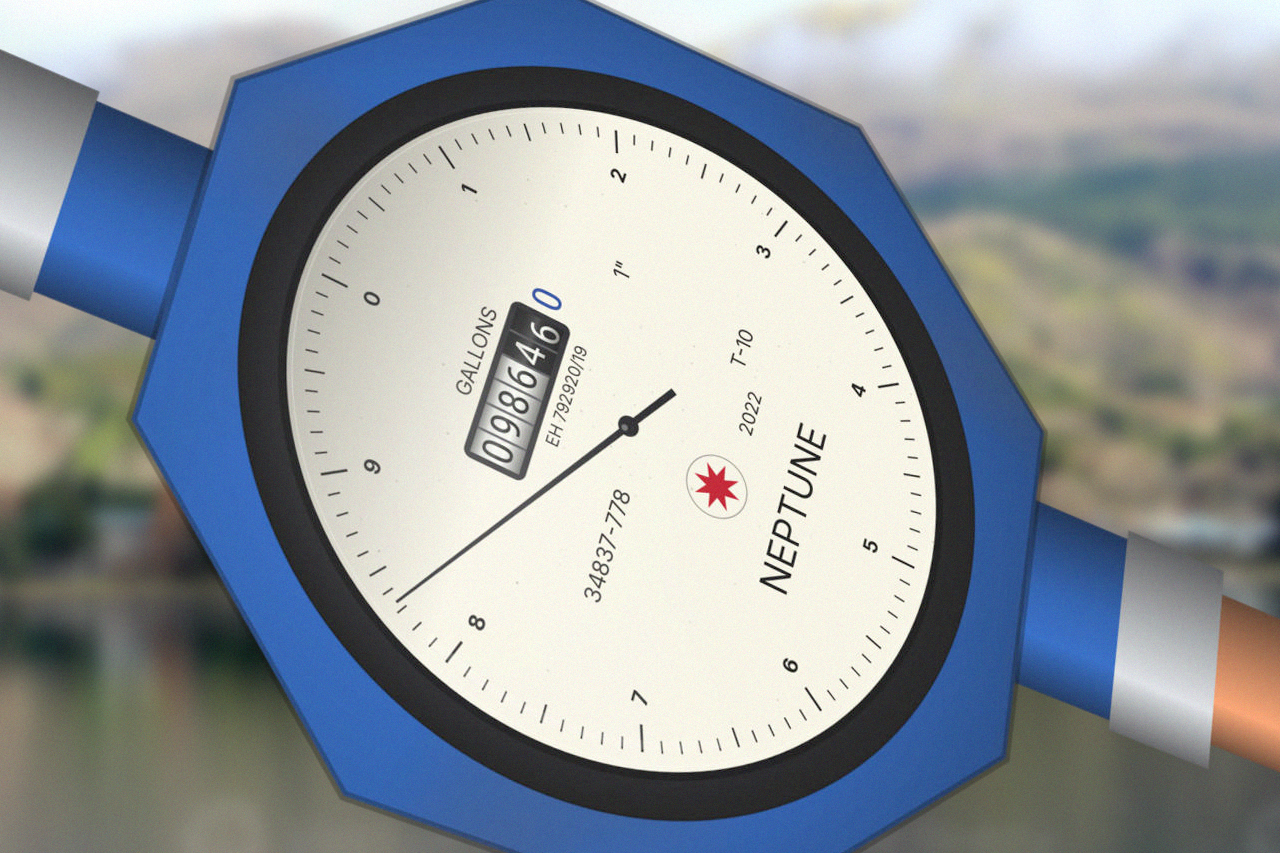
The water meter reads 986458.3; gal
